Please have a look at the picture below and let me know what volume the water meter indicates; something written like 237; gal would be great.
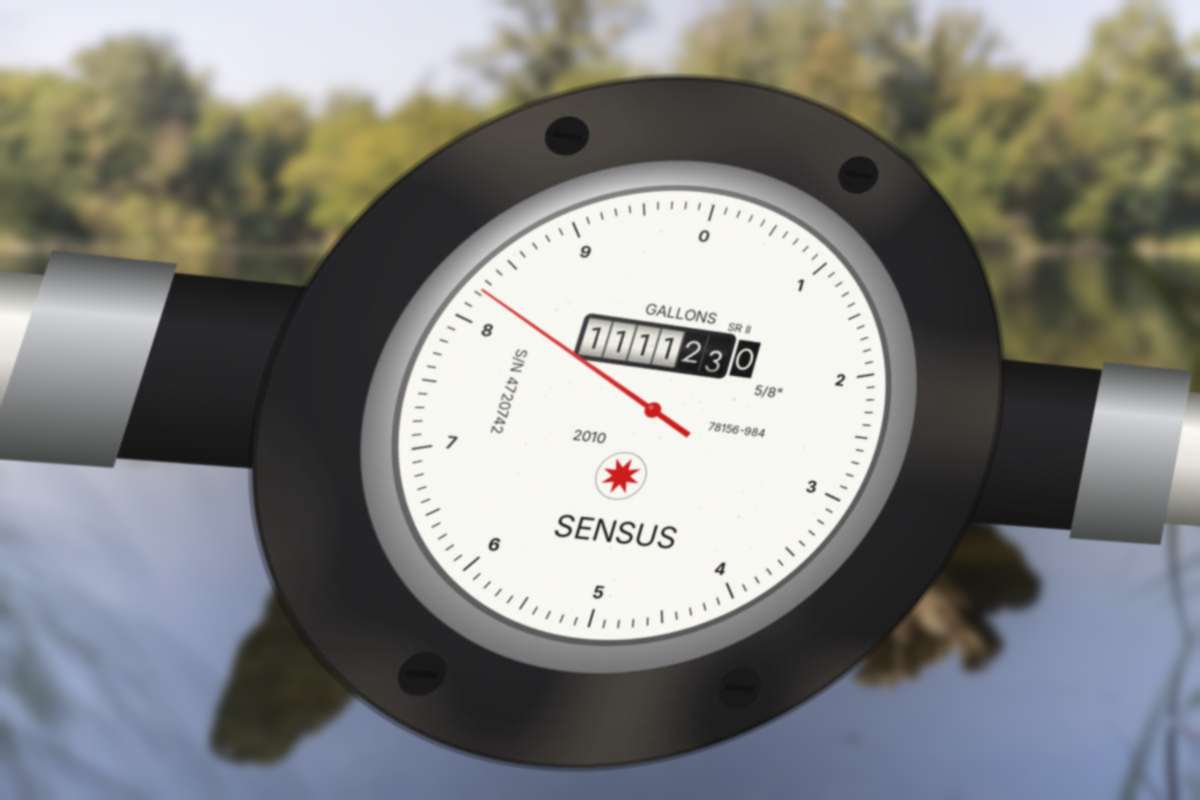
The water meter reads 1111228.2; gal
